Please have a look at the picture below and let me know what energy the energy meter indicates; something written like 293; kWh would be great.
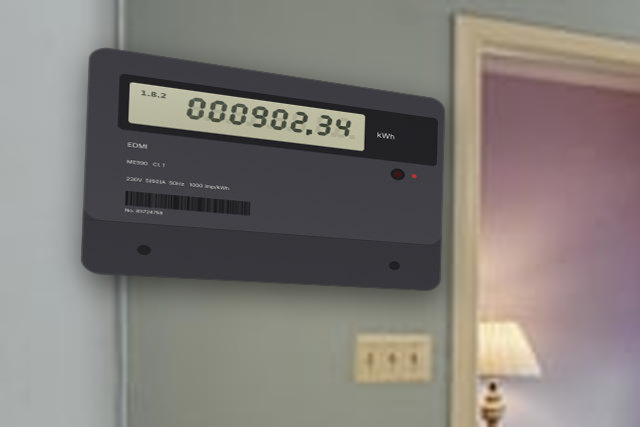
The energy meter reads 902.34; kWh
